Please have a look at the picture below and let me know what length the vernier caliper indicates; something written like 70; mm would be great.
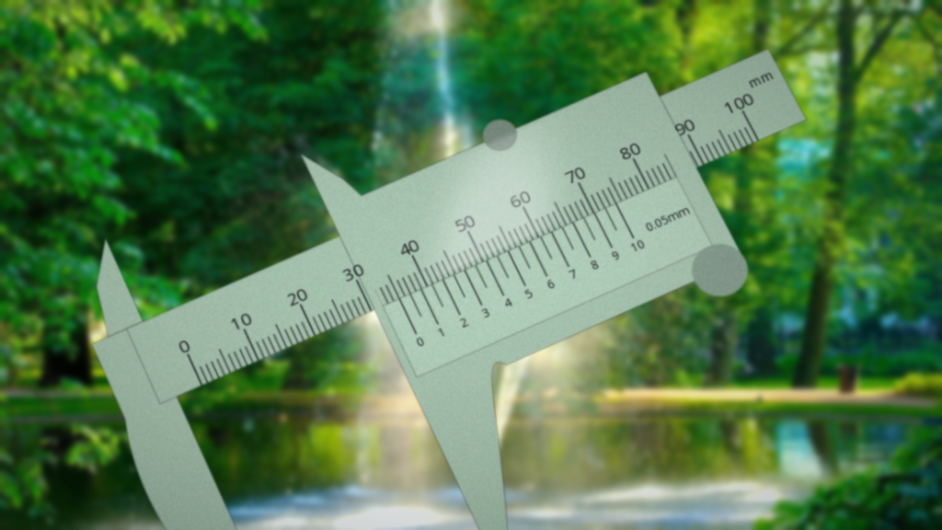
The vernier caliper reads 35.0; mm
